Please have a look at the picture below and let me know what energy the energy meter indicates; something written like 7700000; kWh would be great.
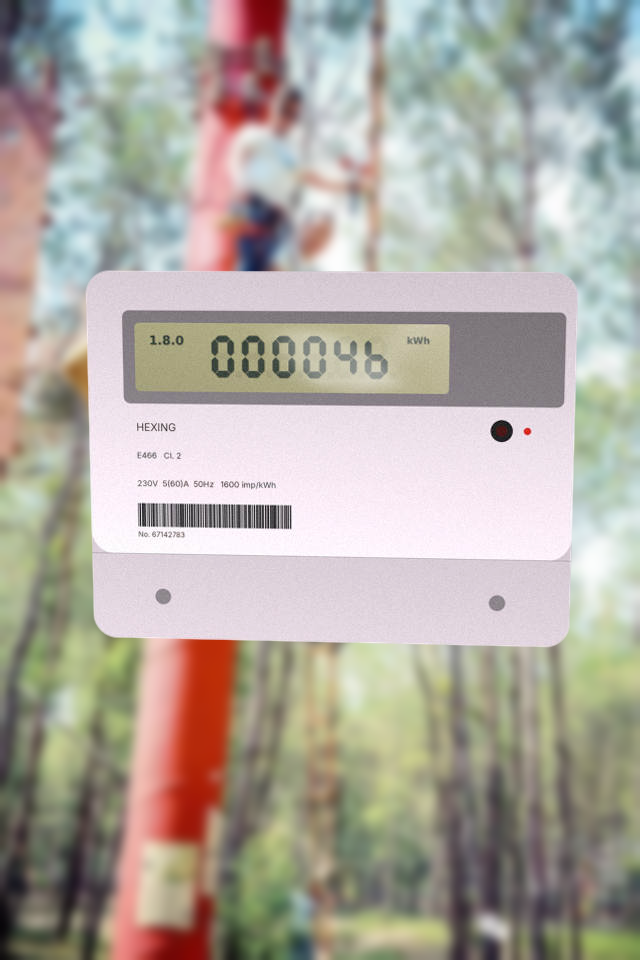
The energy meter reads 46; kWh
